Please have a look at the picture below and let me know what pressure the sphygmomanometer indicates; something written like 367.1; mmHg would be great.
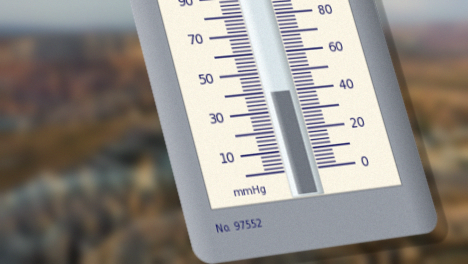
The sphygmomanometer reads 40; mmHg
